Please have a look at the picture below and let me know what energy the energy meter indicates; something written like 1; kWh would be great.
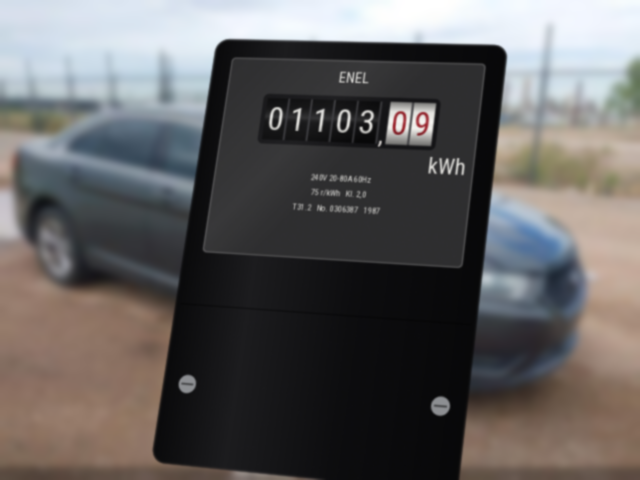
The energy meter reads 1103.09; kWh
